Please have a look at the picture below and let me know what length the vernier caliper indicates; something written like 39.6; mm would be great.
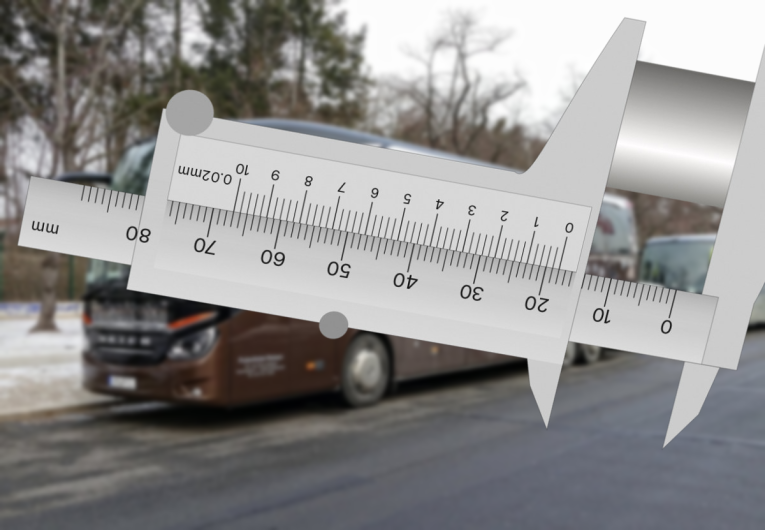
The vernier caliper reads 18.0; mm
